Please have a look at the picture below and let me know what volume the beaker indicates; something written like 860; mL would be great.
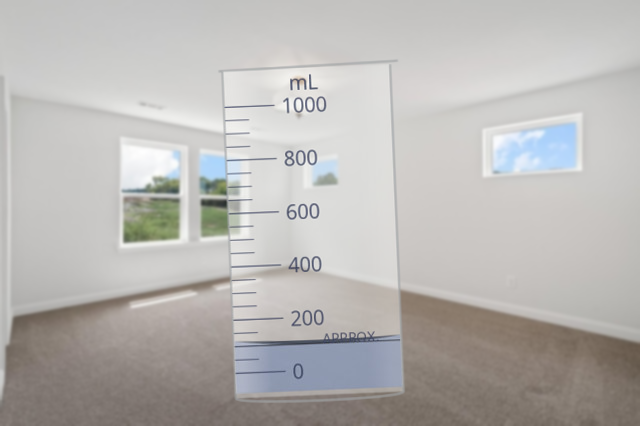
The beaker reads 100; mL
